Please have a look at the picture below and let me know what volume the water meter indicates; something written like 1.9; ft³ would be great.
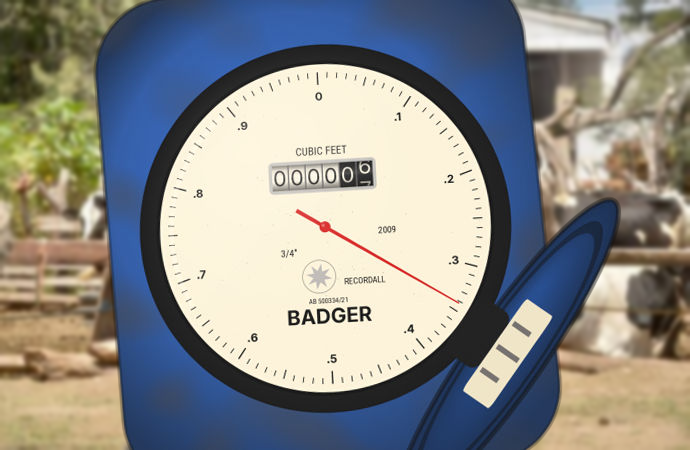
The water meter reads 6.34; ft³
